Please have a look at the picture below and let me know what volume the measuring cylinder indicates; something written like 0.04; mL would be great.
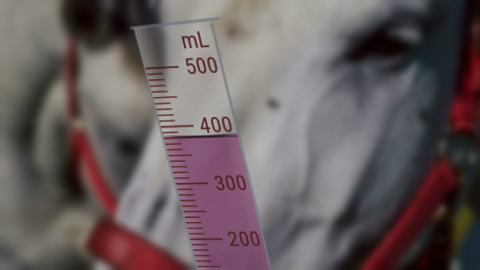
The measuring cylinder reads 380; mL
